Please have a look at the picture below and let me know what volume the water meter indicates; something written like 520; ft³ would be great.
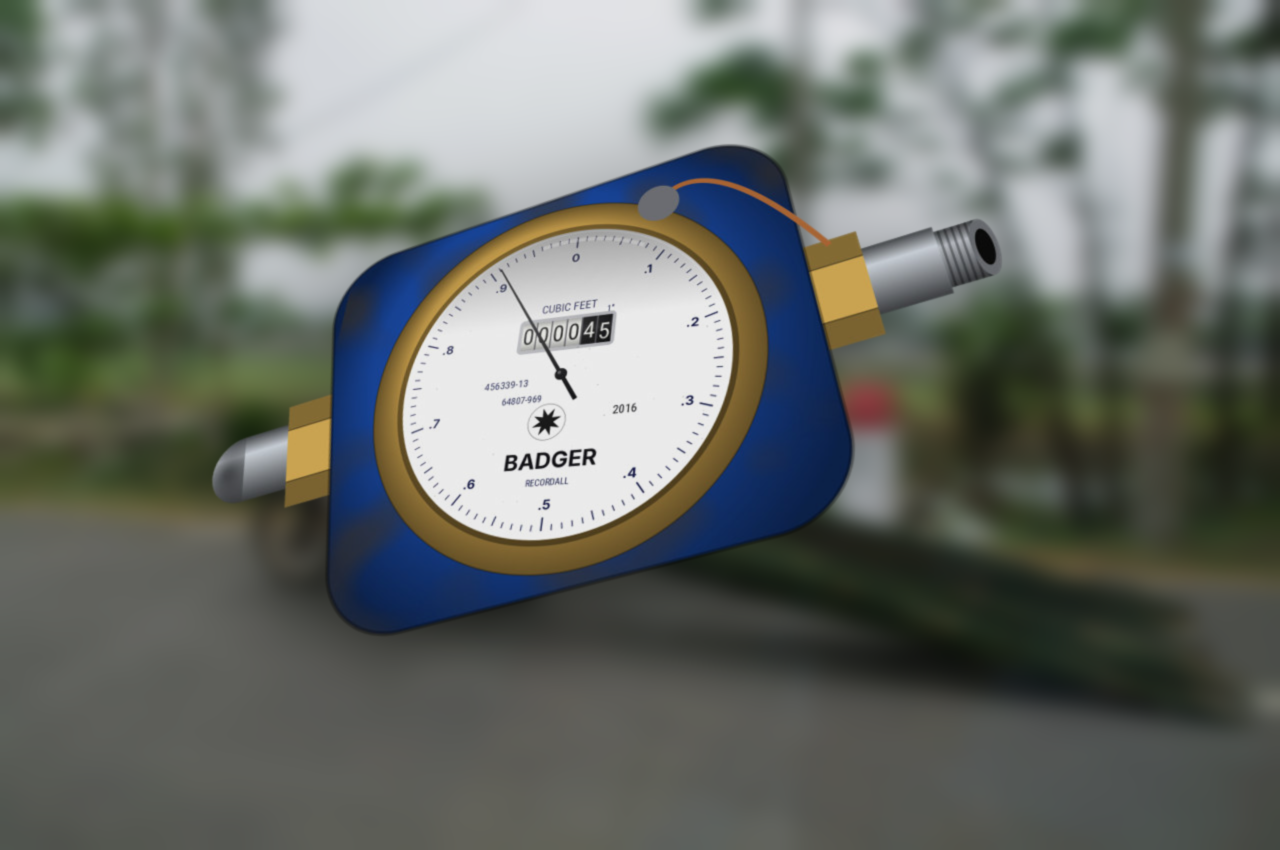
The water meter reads 44.91; ft³
